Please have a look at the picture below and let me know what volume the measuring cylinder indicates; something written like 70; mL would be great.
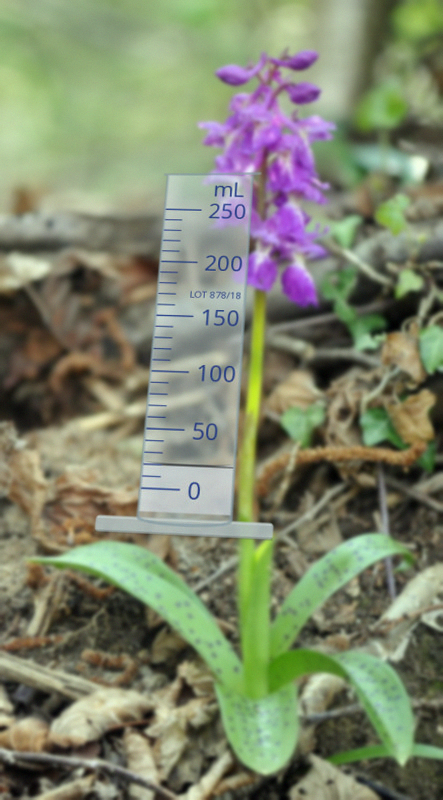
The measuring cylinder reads 20; mL
